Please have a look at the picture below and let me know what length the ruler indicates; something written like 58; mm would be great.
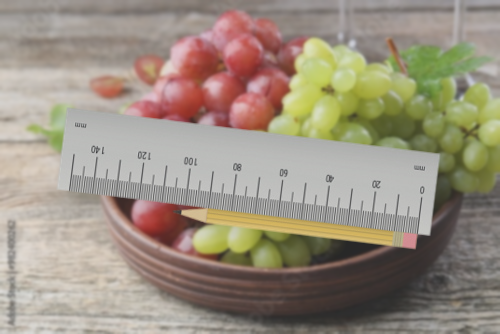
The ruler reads 105; mm
